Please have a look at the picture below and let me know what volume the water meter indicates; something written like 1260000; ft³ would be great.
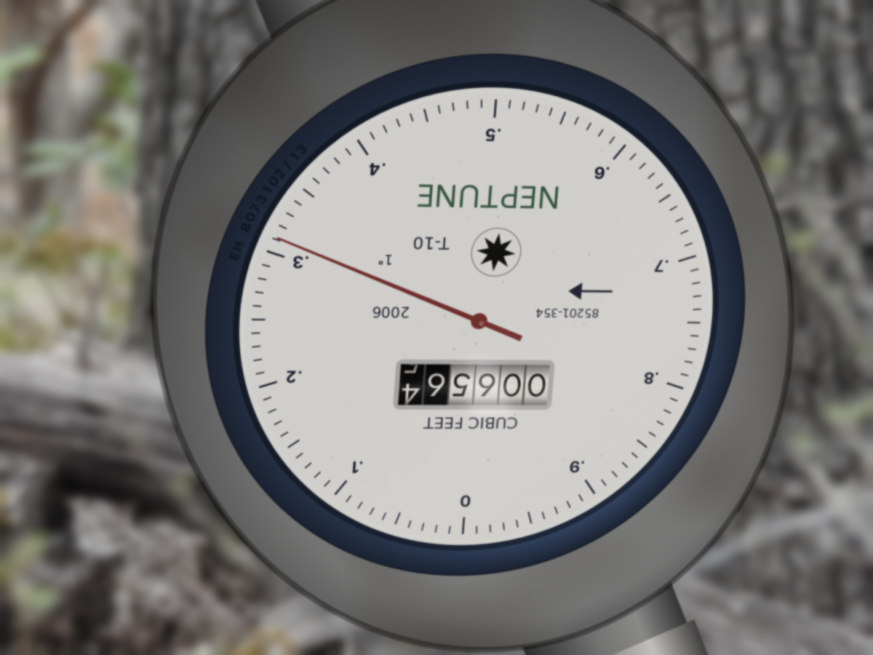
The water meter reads 6564.31; ft³
